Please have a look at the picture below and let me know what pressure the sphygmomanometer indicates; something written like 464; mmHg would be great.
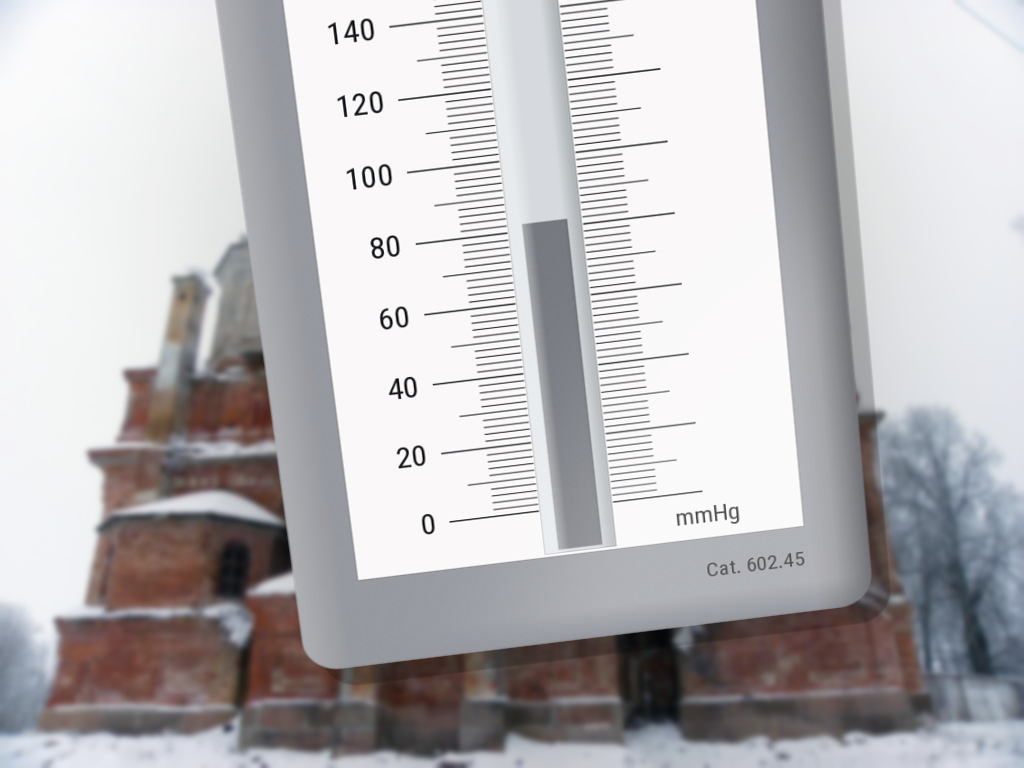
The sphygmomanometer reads 82; mmHg
